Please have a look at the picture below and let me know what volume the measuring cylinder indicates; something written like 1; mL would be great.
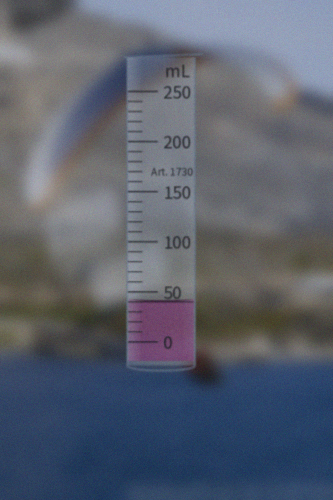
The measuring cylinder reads 40; mL
